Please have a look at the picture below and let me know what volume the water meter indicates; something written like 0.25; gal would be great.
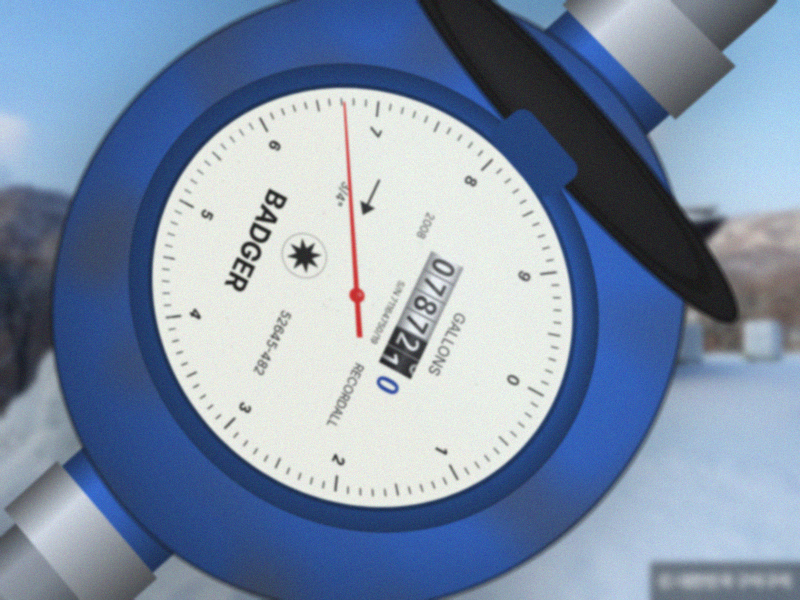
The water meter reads 787206.7; gal
